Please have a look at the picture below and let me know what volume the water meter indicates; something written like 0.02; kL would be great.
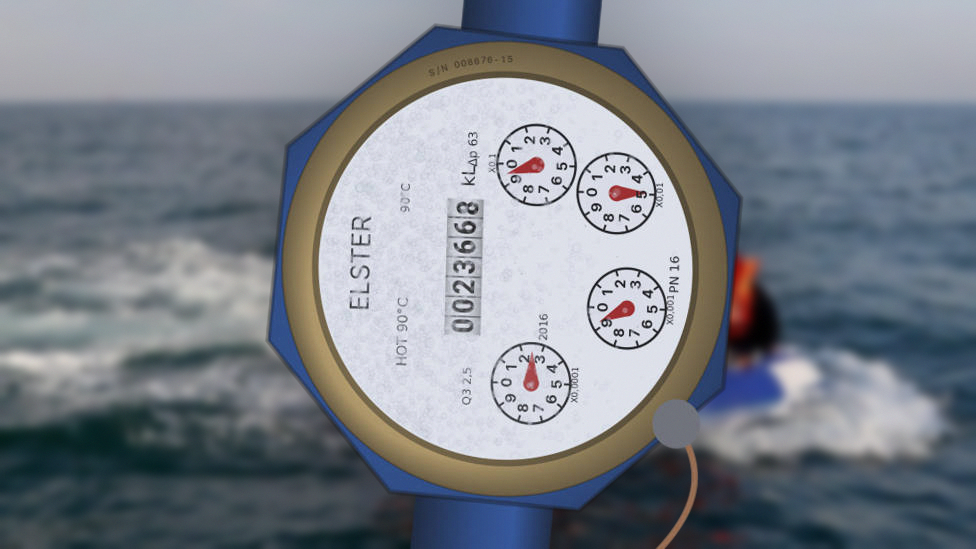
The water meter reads 23667.9492; kL
